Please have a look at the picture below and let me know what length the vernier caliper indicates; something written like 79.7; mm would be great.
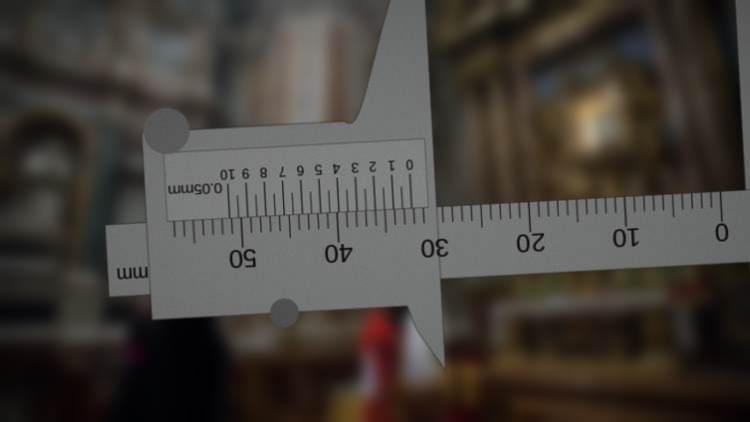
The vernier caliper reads 32.2; mm
